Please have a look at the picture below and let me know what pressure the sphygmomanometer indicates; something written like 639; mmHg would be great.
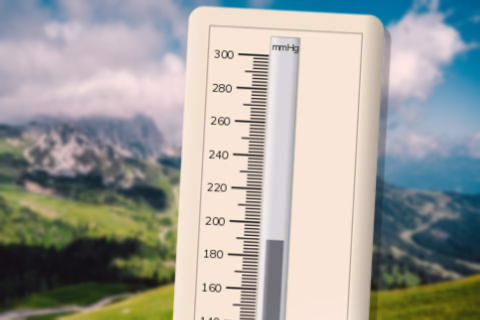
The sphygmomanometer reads 190; mmHg
